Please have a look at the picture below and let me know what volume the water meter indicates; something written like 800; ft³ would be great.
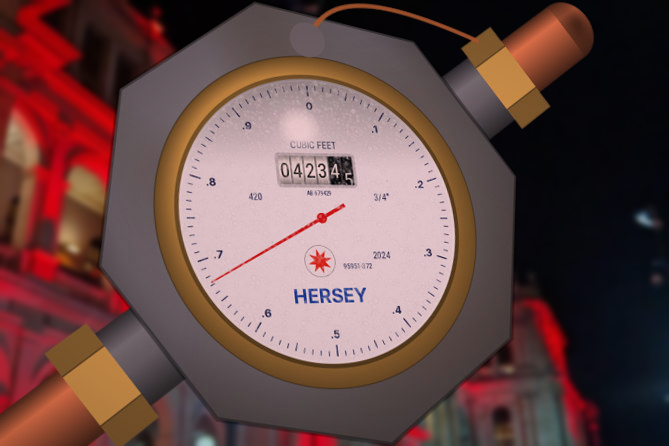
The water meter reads 42344.67; ft³
